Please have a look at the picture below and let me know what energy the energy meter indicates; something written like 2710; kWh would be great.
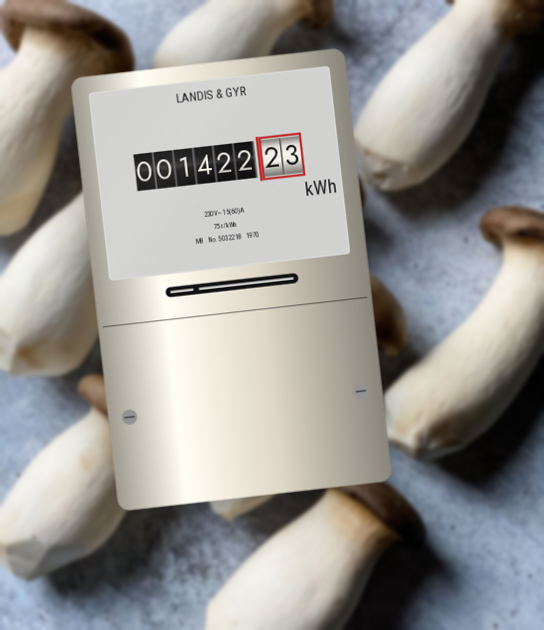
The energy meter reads 1422.23; kWh
